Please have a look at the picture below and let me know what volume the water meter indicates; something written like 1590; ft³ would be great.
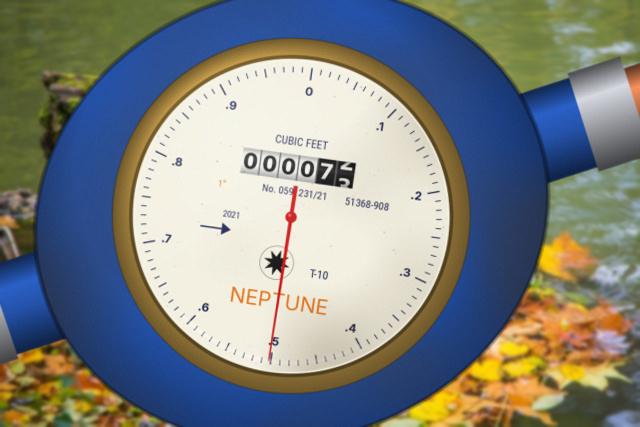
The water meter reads 72.50; ft³
